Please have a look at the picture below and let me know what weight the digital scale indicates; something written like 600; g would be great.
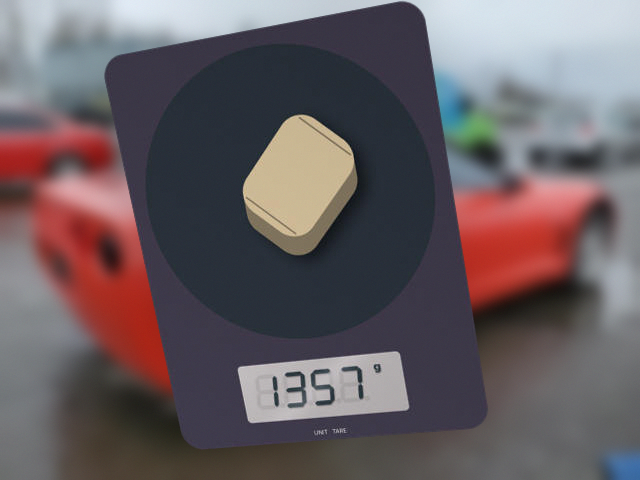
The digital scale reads 1357; g
